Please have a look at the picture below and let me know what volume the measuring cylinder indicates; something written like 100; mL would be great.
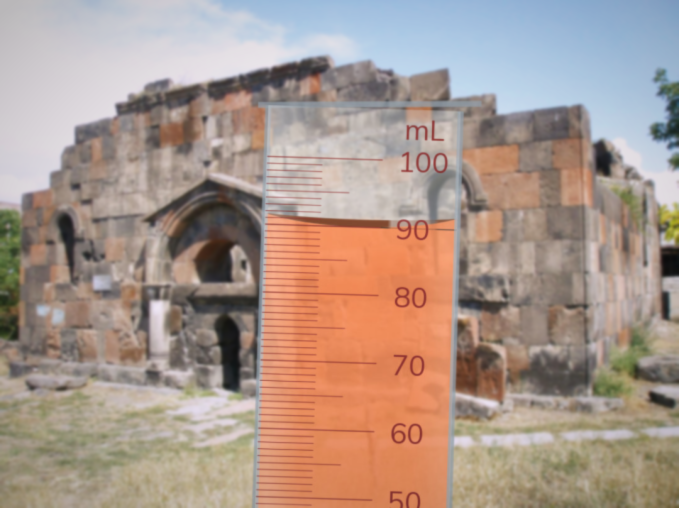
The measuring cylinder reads 90; mL
